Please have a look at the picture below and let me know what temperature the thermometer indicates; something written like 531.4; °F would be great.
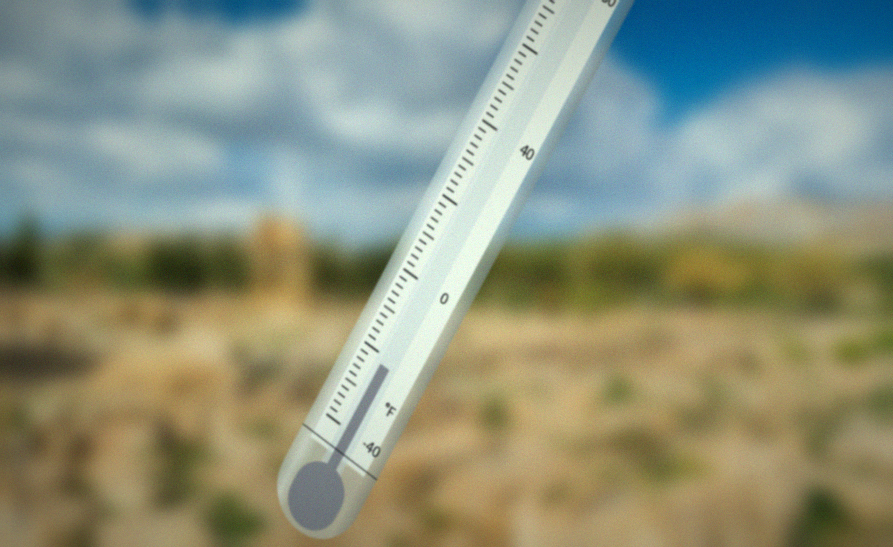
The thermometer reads -22; °F
